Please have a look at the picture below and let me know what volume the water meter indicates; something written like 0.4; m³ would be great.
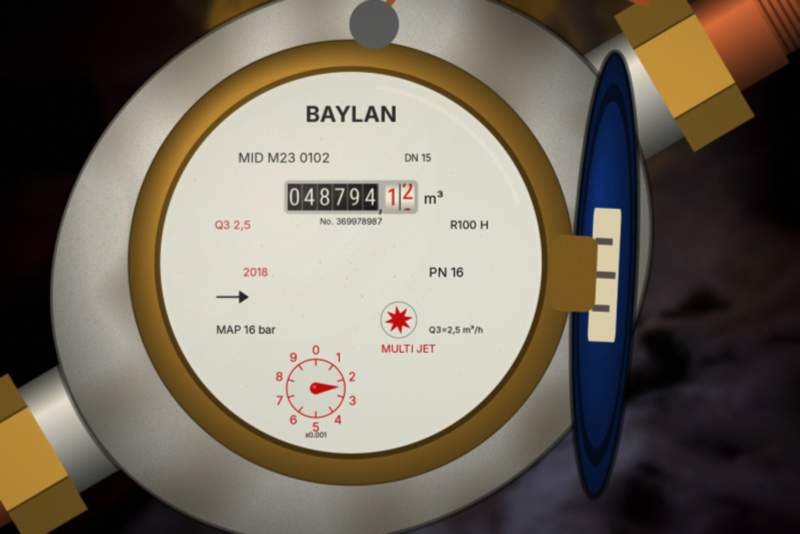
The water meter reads 48794.122; m³
